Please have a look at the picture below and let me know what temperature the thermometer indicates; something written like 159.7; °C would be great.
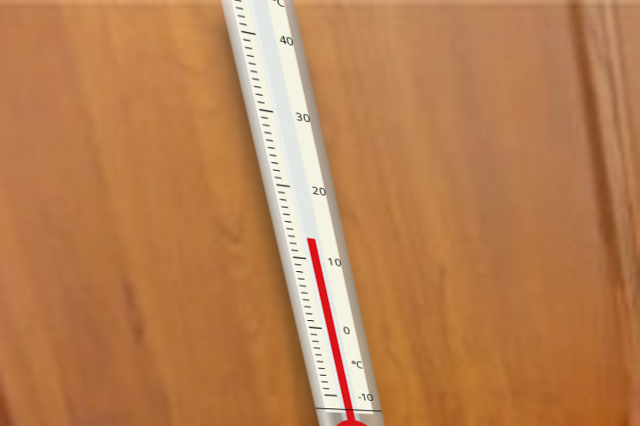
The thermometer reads 13; °C
